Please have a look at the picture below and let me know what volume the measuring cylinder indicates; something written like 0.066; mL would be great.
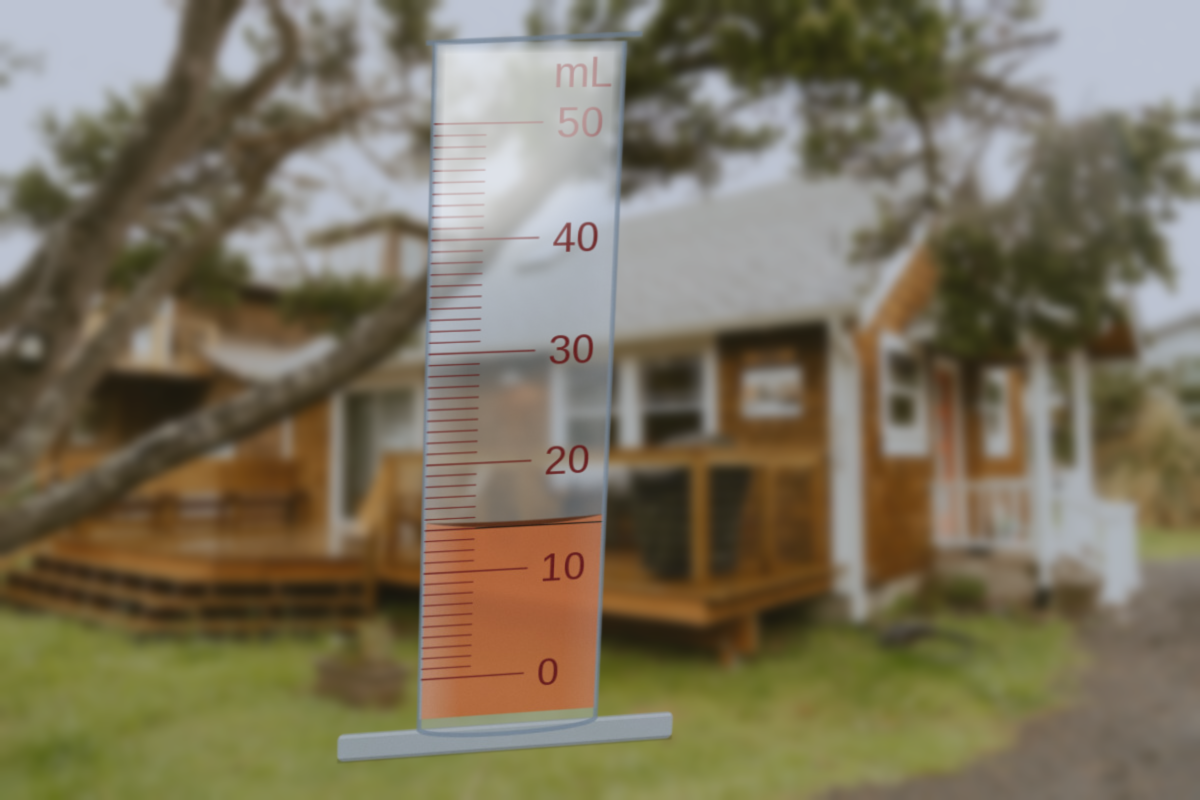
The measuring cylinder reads 14; mL
